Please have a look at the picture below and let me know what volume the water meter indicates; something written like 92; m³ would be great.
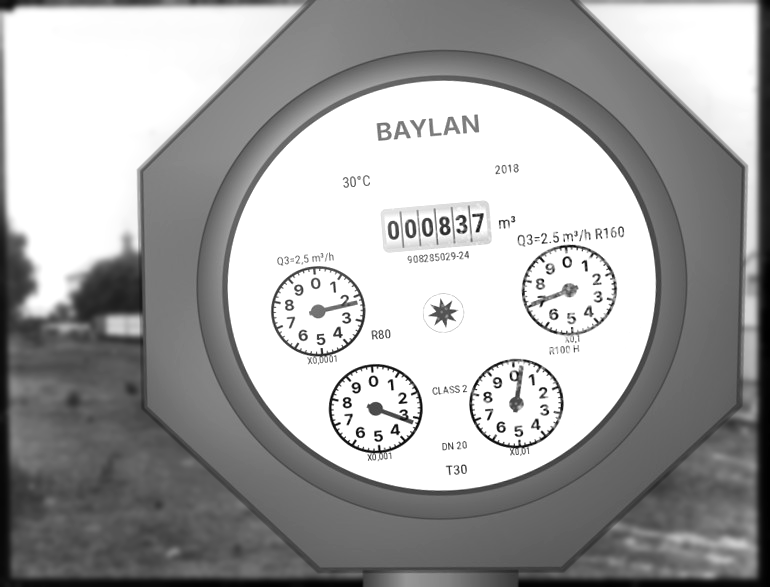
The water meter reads 837.7032; m³
